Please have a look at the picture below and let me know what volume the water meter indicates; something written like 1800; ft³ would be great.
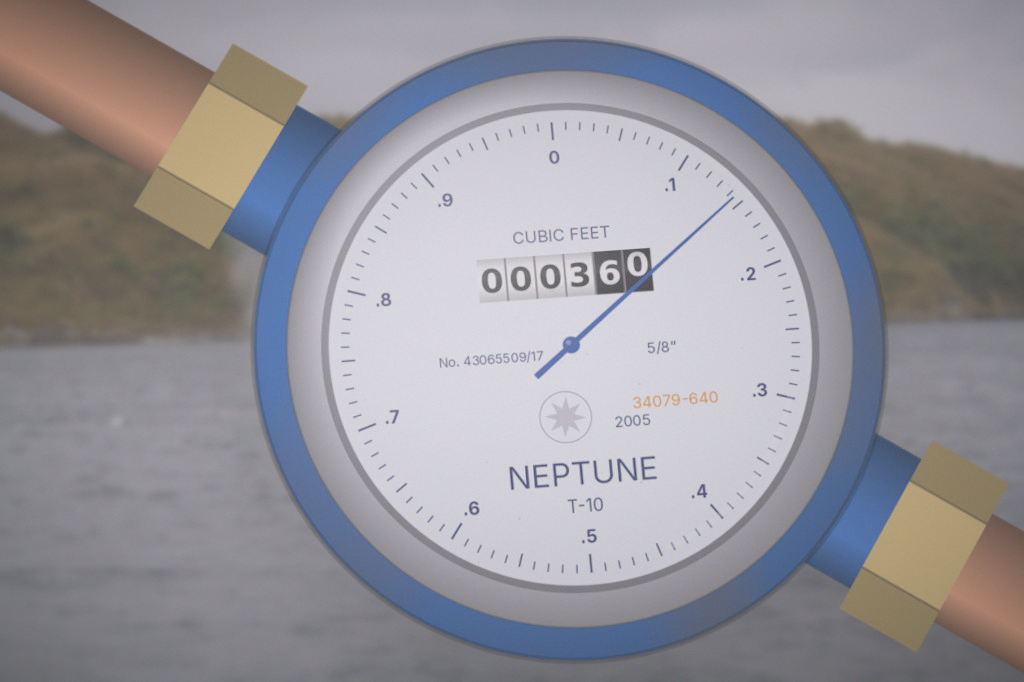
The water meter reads 360.14; ft³
